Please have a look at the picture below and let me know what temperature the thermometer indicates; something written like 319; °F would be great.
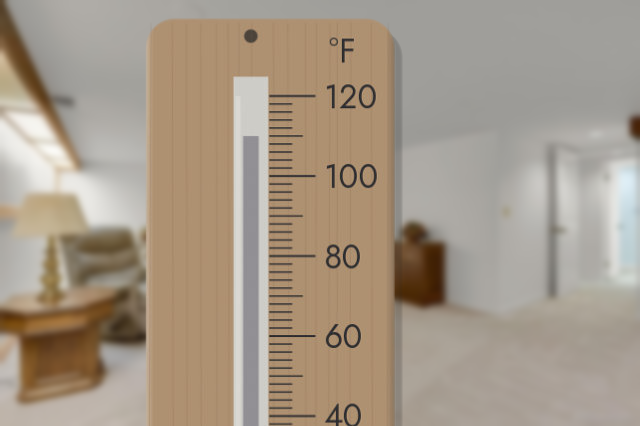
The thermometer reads 110; °F
